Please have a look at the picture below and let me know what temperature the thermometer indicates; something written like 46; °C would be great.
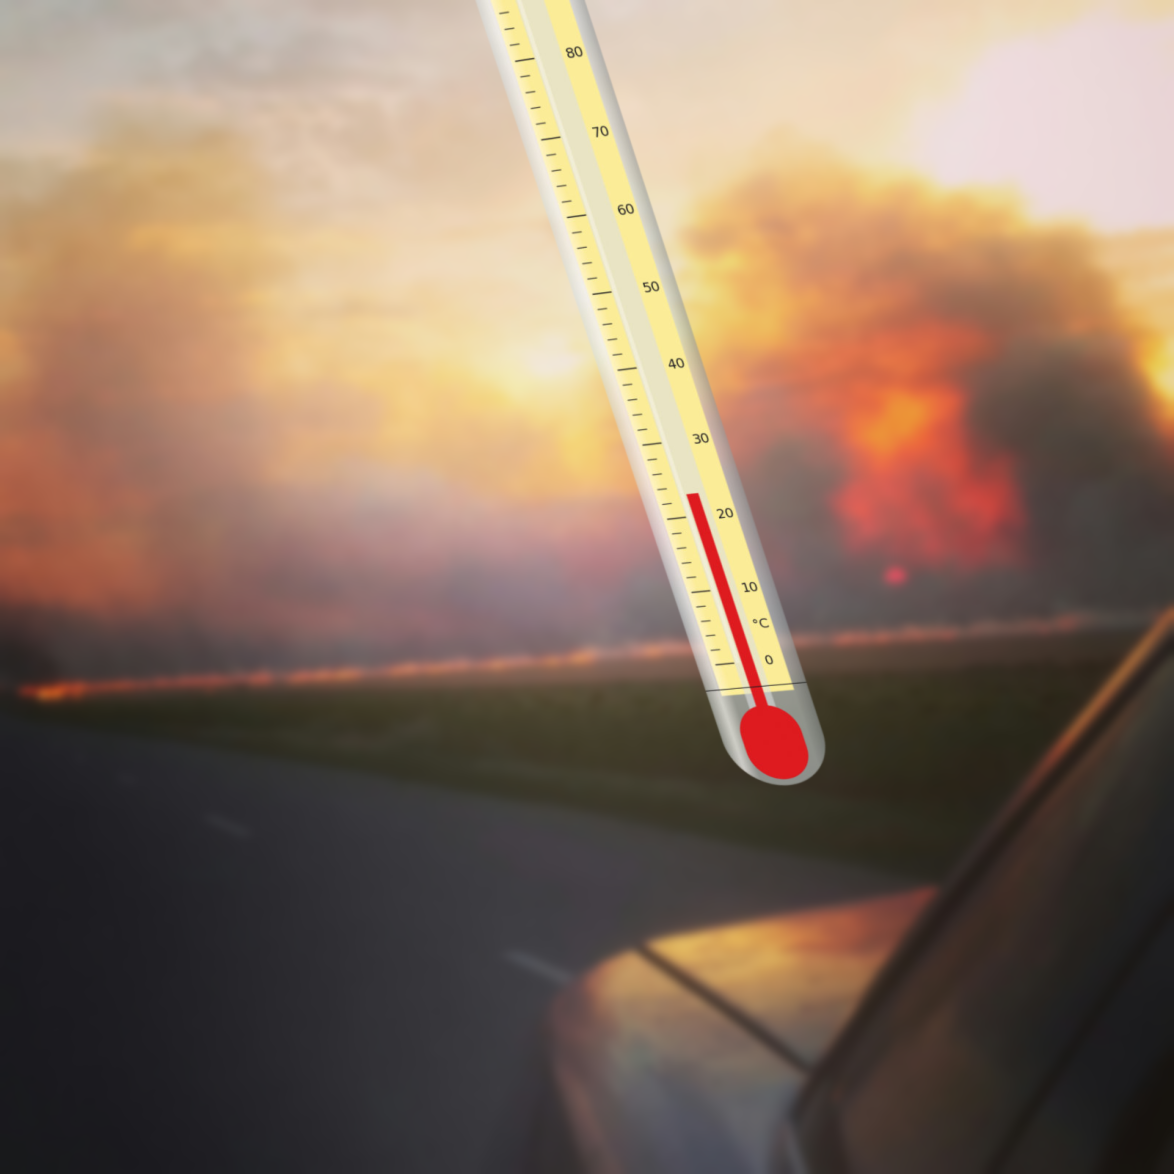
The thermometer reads 23; °C
